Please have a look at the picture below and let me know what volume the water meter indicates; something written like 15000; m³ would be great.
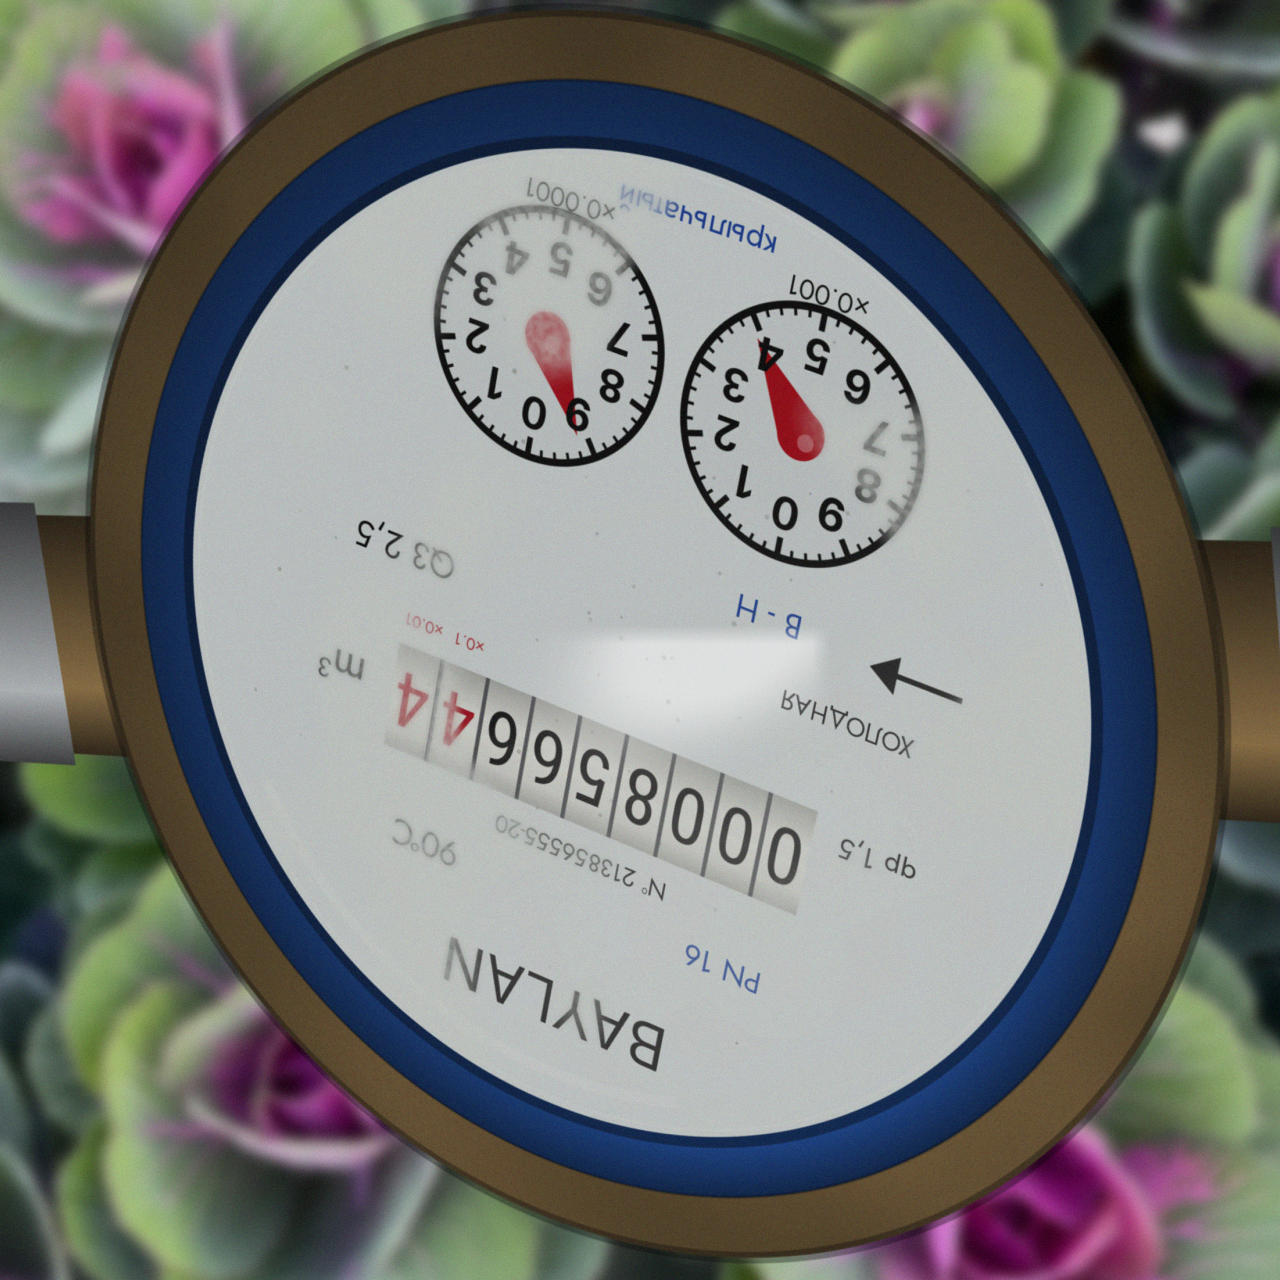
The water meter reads 8566.4439; m³
